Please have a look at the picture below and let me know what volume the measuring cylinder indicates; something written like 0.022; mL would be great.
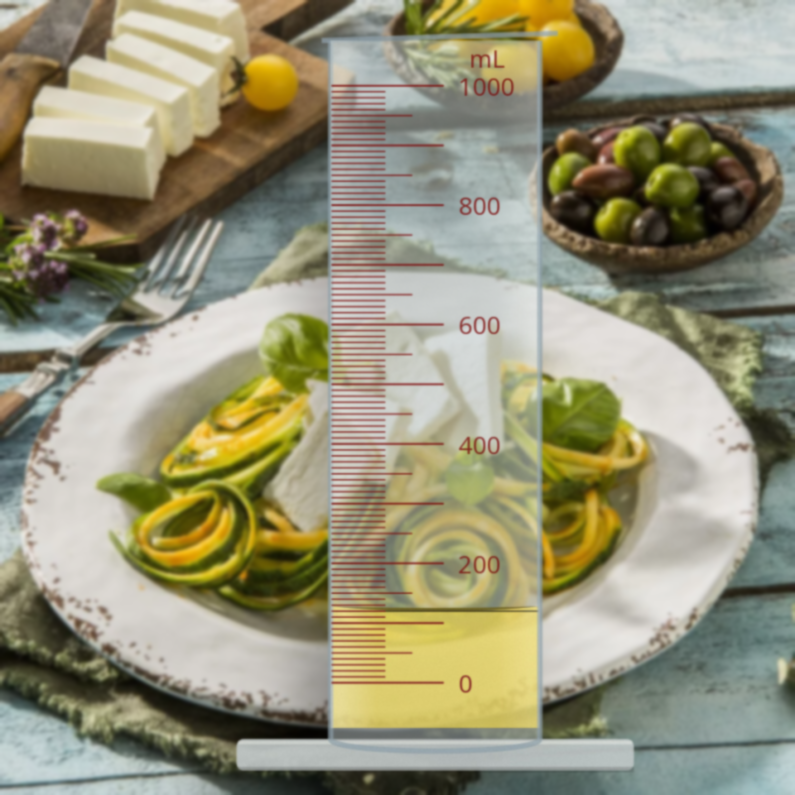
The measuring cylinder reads 120; mL
